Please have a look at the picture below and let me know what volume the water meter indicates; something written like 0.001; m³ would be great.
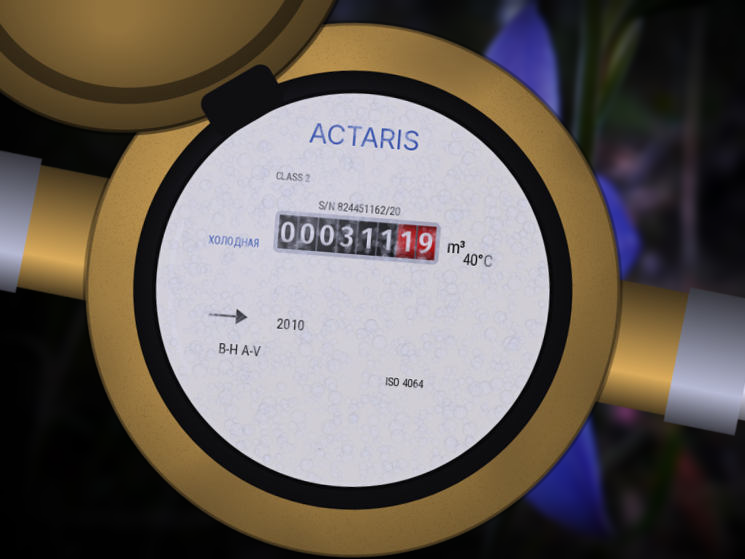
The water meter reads 311.19; m³
